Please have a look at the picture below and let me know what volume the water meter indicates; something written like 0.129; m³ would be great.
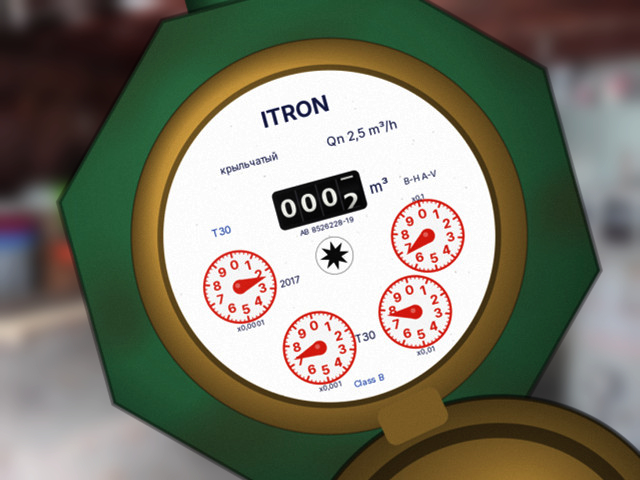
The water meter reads 1.6772; m³
